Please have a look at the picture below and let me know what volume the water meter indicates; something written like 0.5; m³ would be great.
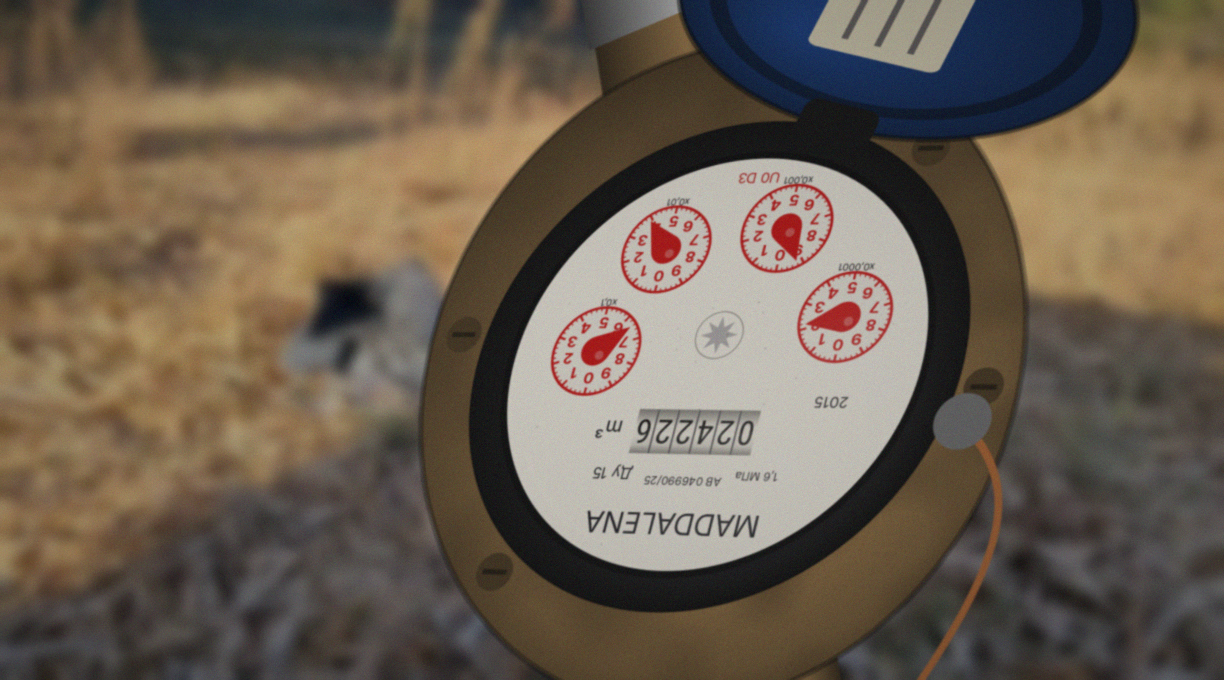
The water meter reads 24226.6392; m³
